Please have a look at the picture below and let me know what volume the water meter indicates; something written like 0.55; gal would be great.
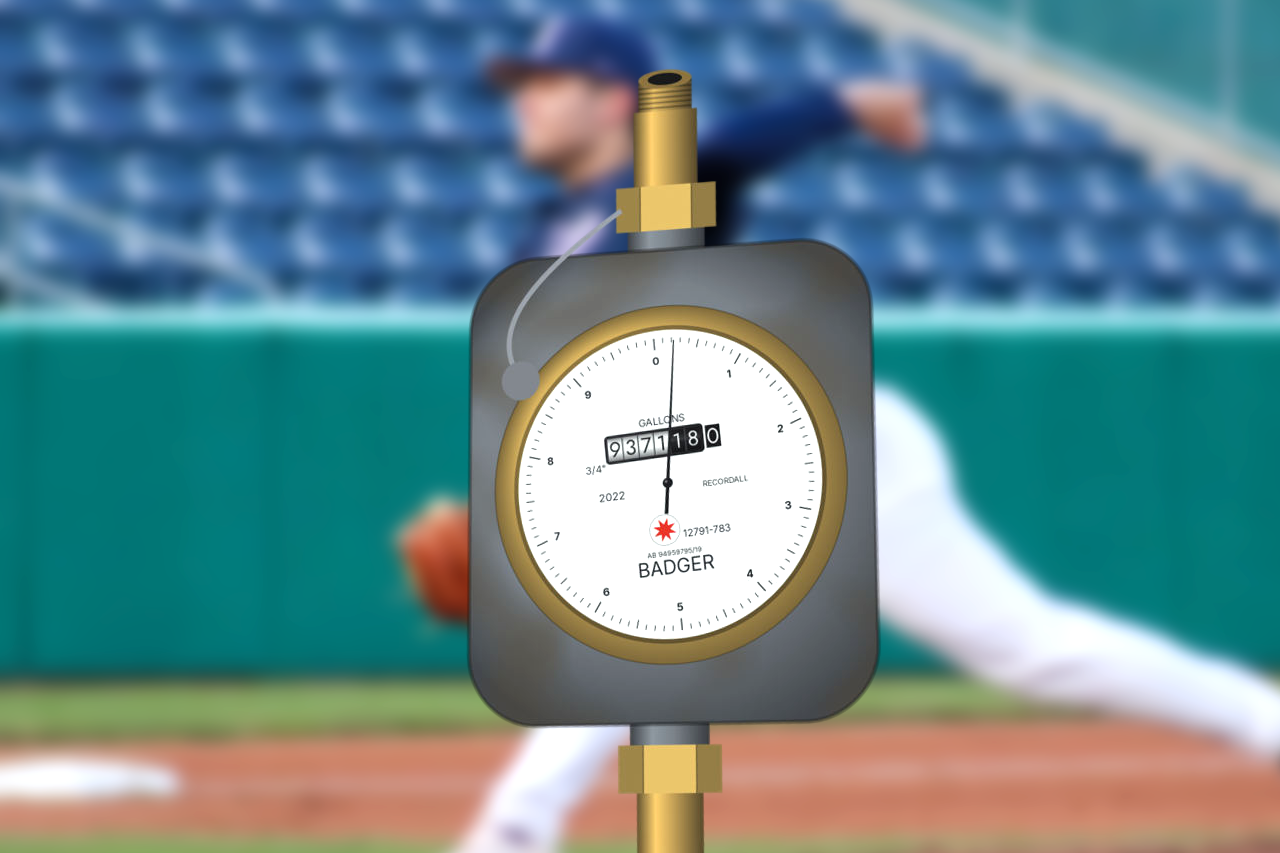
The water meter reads 9371180.2; gal
